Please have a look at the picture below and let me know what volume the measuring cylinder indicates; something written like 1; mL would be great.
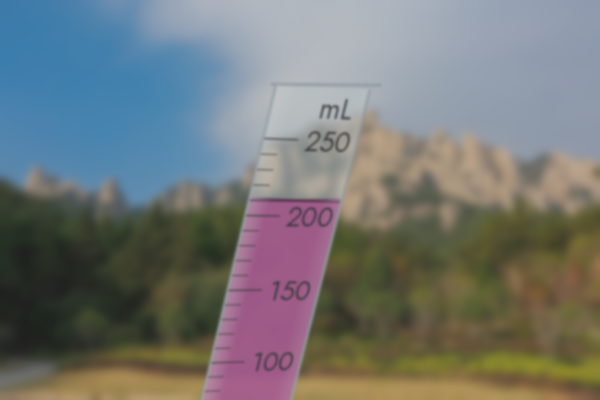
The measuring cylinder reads 210; mL
